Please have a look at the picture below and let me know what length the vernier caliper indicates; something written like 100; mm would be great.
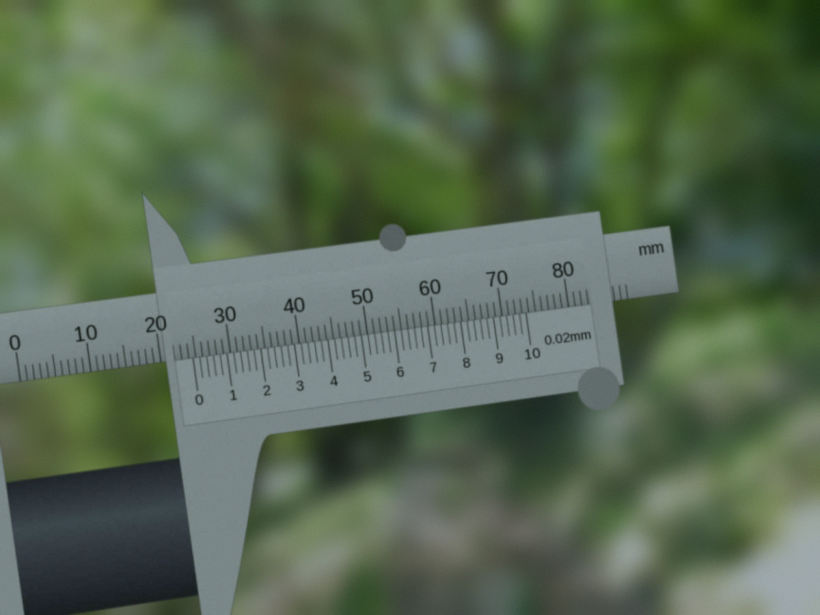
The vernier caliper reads 24.6; mm
